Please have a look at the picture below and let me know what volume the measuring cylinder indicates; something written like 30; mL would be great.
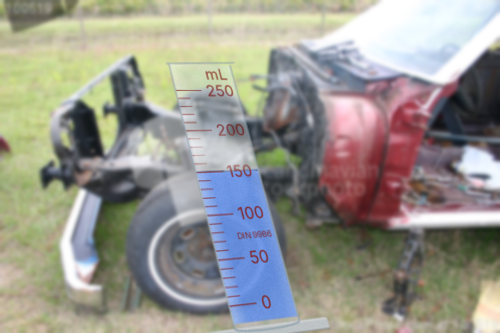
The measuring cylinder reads 150; mL
